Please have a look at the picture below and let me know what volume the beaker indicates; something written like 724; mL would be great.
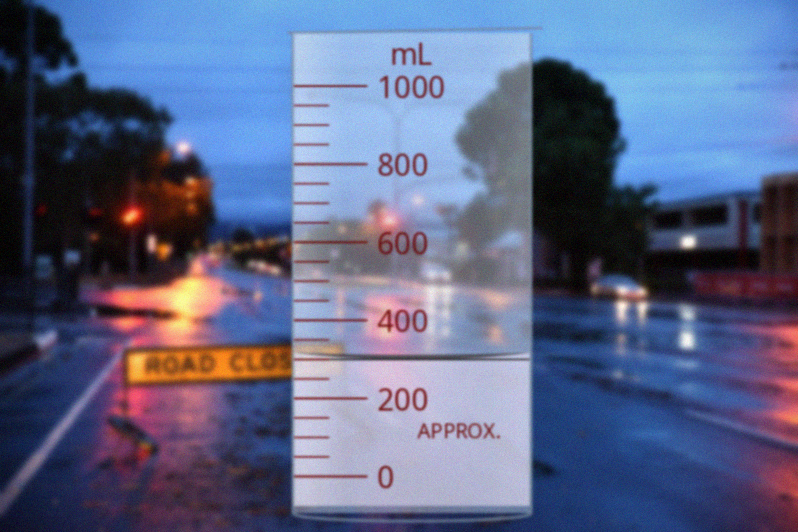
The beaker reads 300; mL
